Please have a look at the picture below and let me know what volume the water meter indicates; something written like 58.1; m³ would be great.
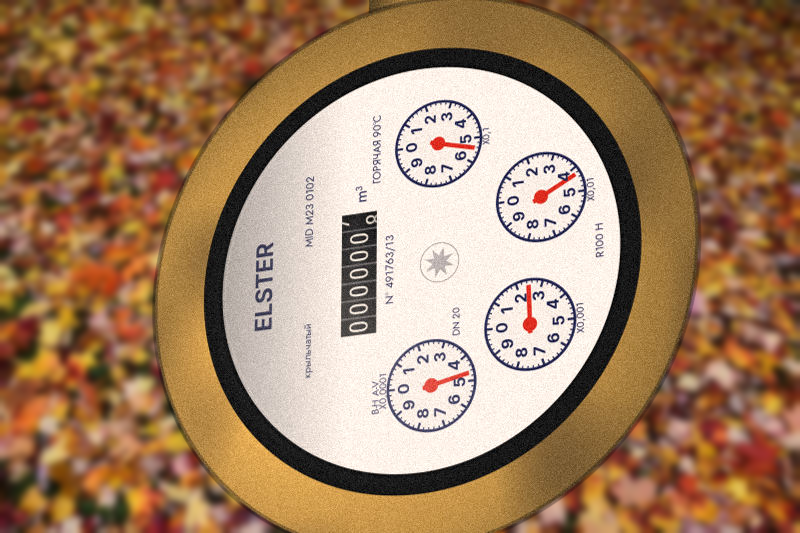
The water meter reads 7.5424; m³
